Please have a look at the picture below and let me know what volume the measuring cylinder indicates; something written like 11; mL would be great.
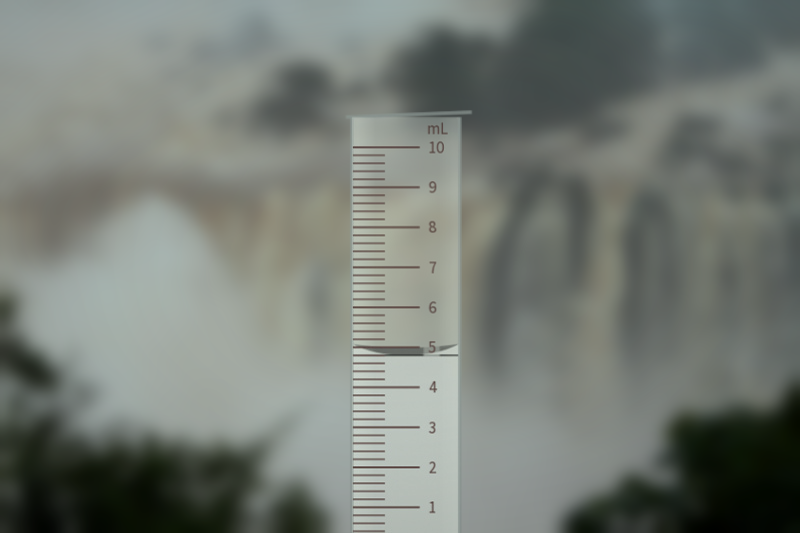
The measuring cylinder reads 4.8; mL
